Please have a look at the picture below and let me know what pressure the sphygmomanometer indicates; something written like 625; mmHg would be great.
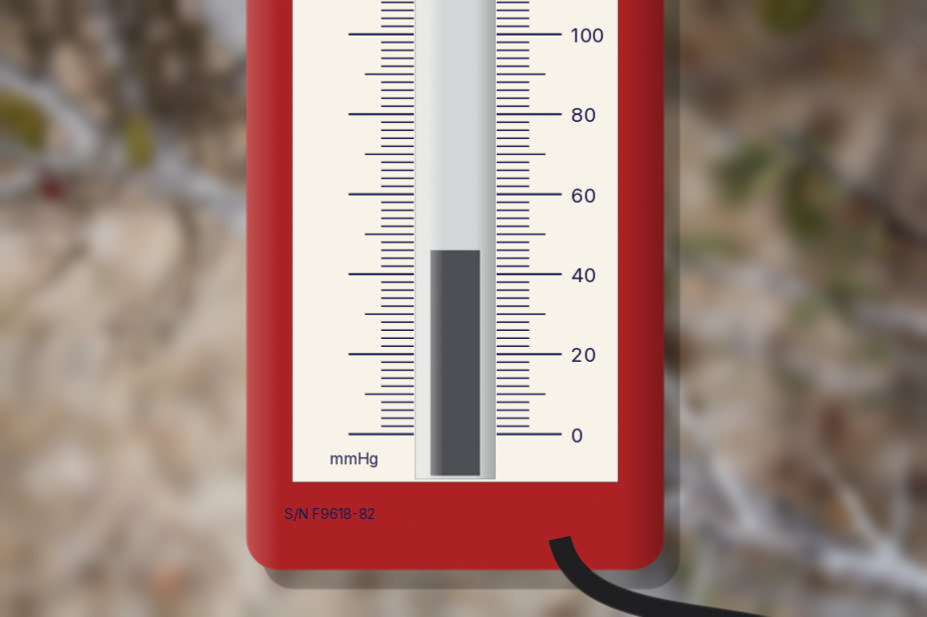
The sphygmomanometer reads 46; mmHg
